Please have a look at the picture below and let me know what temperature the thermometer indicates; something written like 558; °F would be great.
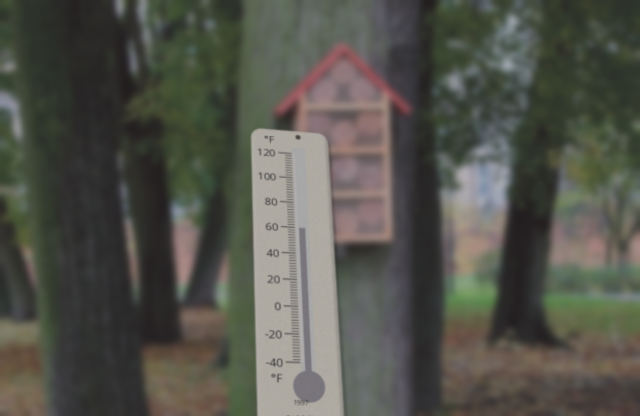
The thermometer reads 60; °F
